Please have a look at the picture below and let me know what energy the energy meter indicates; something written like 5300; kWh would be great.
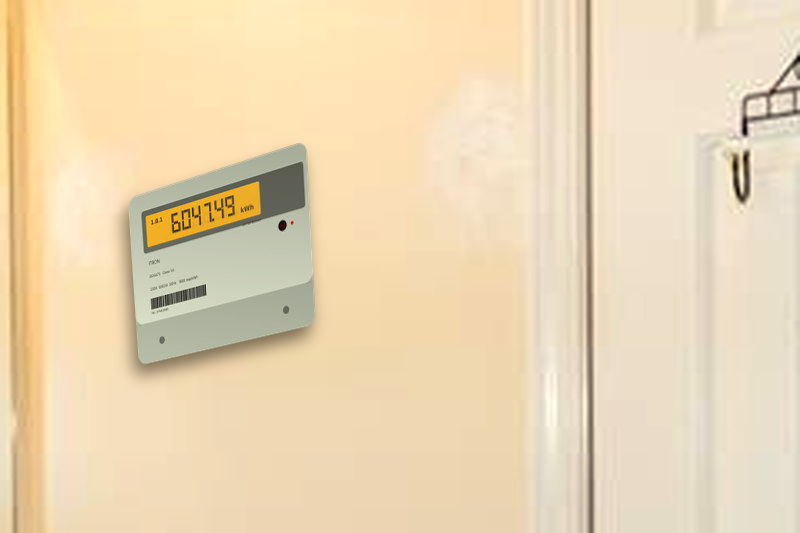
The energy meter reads 6047.49; kWh
